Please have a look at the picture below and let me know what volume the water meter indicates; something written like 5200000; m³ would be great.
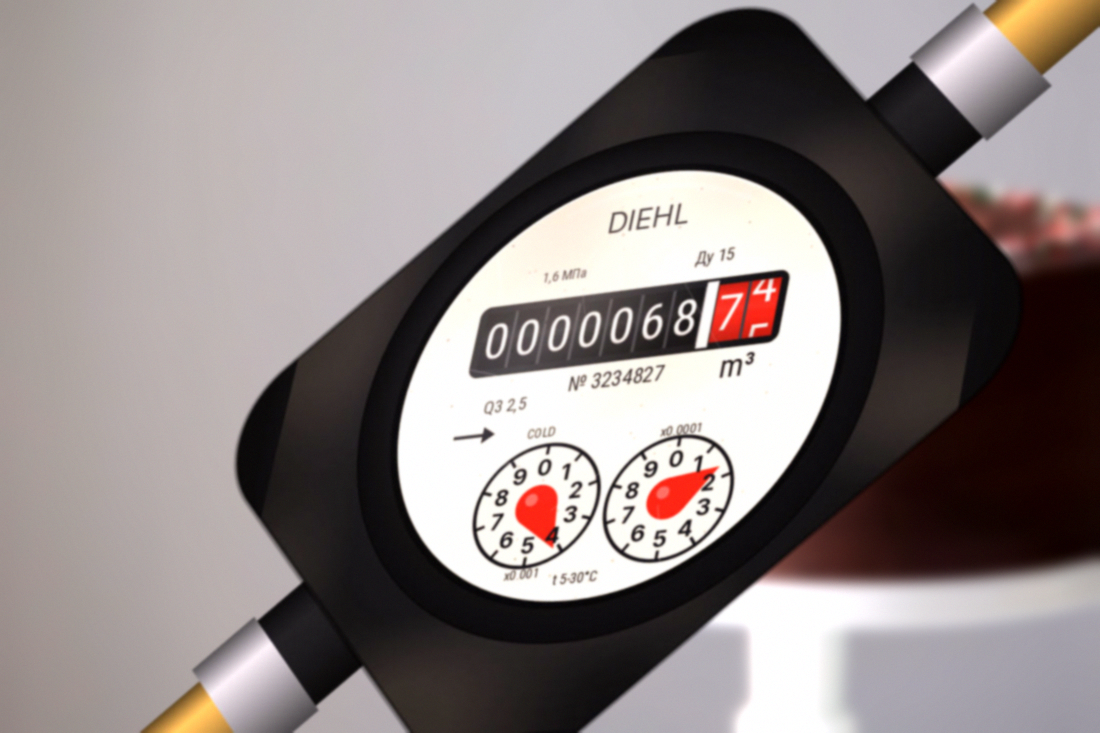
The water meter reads 68.7441; m³
